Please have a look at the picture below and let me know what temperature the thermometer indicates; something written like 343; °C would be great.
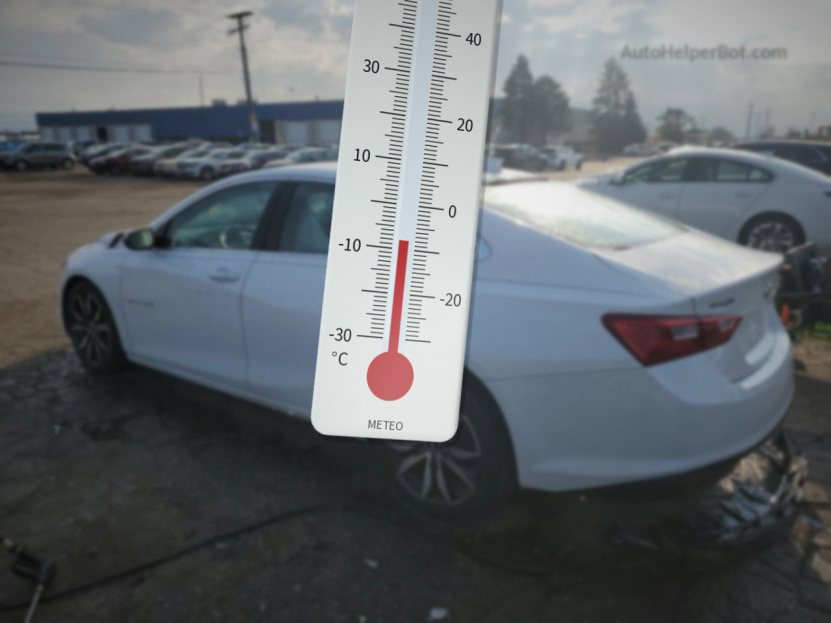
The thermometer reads -8; °C
